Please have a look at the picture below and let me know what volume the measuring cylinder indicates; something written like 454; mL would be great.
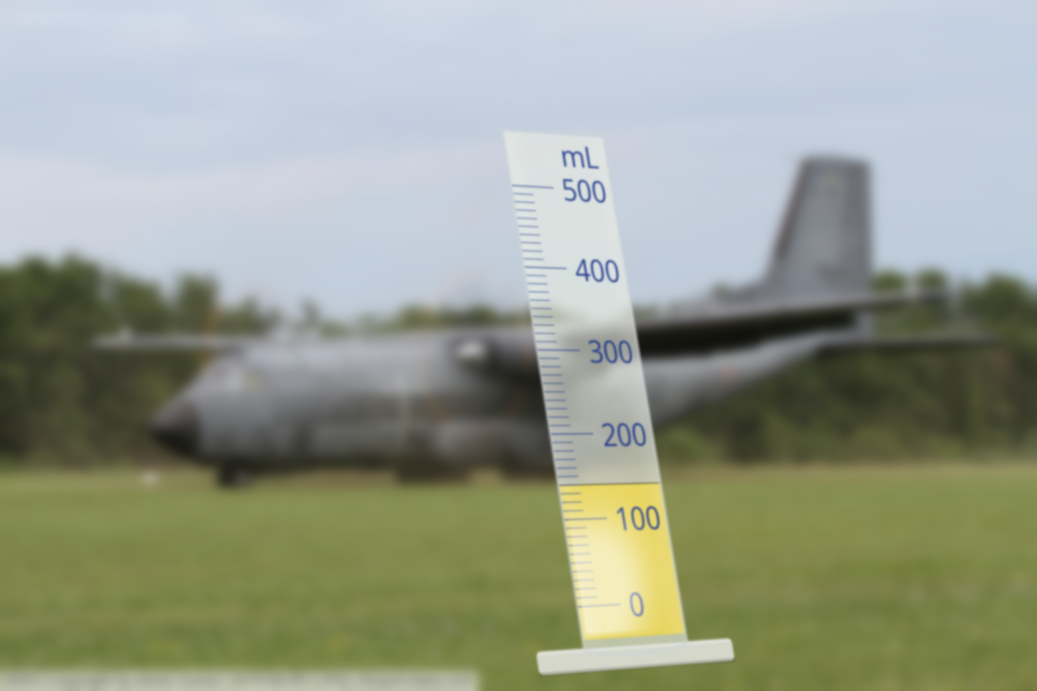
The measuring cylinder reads 140; mL
